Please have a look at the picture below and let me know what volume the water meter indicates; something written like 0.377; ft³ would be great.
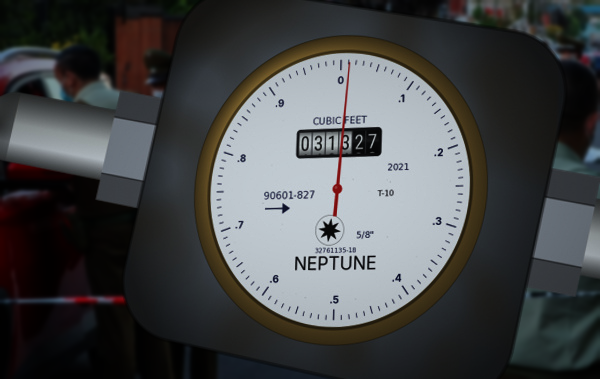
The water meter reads 31327.01; ft³
